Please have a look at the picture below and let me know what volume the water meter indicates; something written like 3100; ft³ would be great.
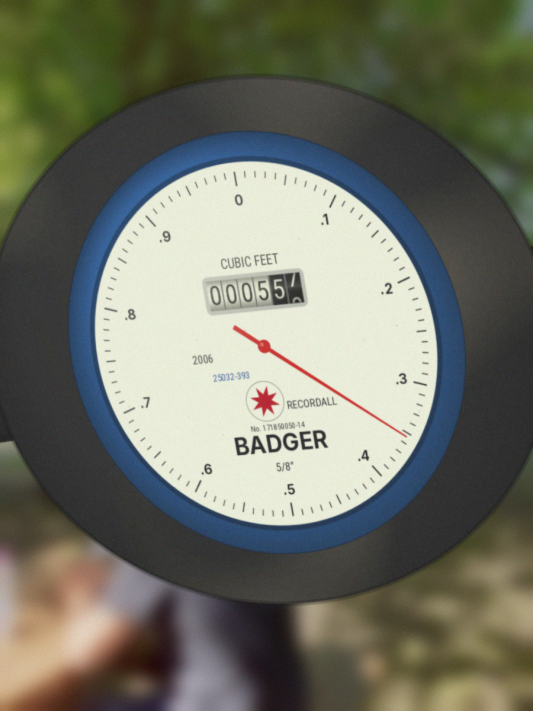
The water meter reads 557.35; ft³
